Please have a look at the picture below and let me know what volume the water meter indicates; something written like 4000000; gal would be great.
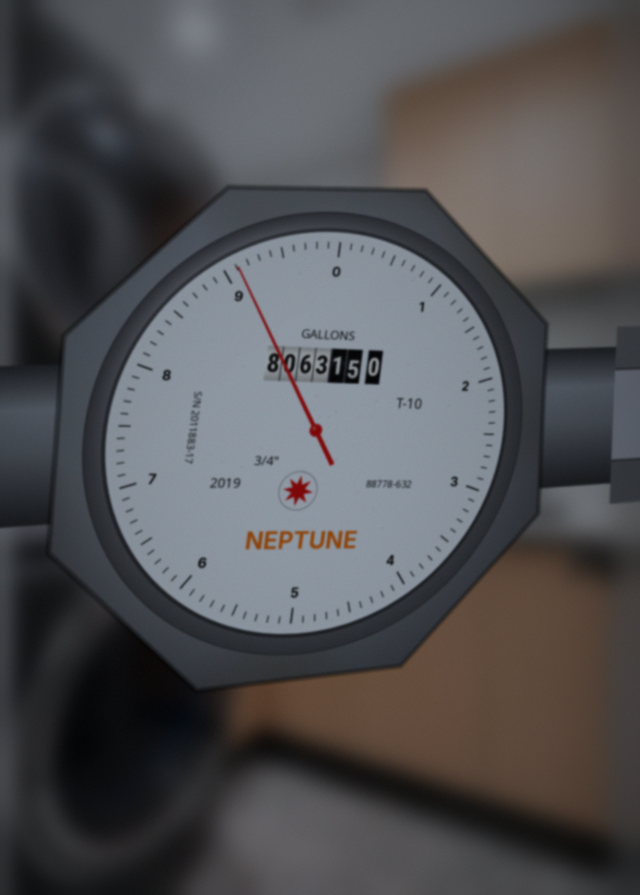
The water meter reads 8063149.1; gal
